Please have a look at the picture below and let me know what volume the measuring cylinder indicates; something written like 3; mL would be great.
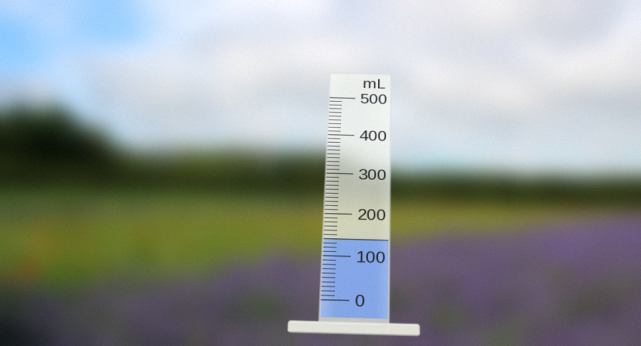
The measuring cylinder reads 140; mL
